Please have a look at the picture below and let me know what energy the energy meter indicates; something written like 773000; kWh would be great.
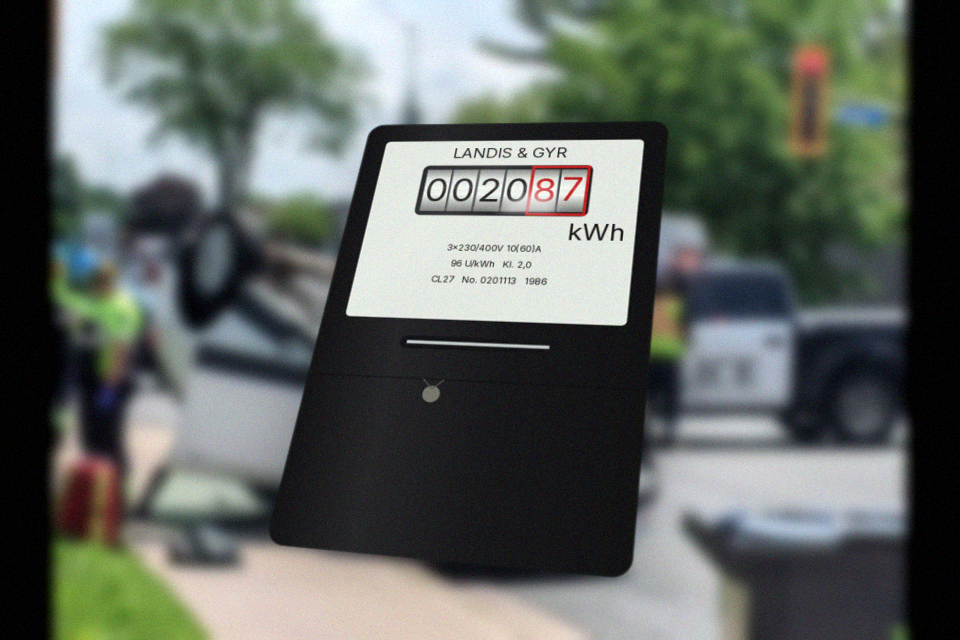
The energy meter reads 20.87; kWh
